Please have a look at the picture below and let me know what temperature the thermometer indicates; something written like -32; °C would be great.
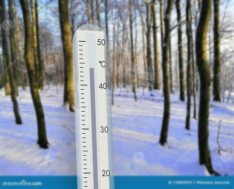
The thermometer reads 44; °C
